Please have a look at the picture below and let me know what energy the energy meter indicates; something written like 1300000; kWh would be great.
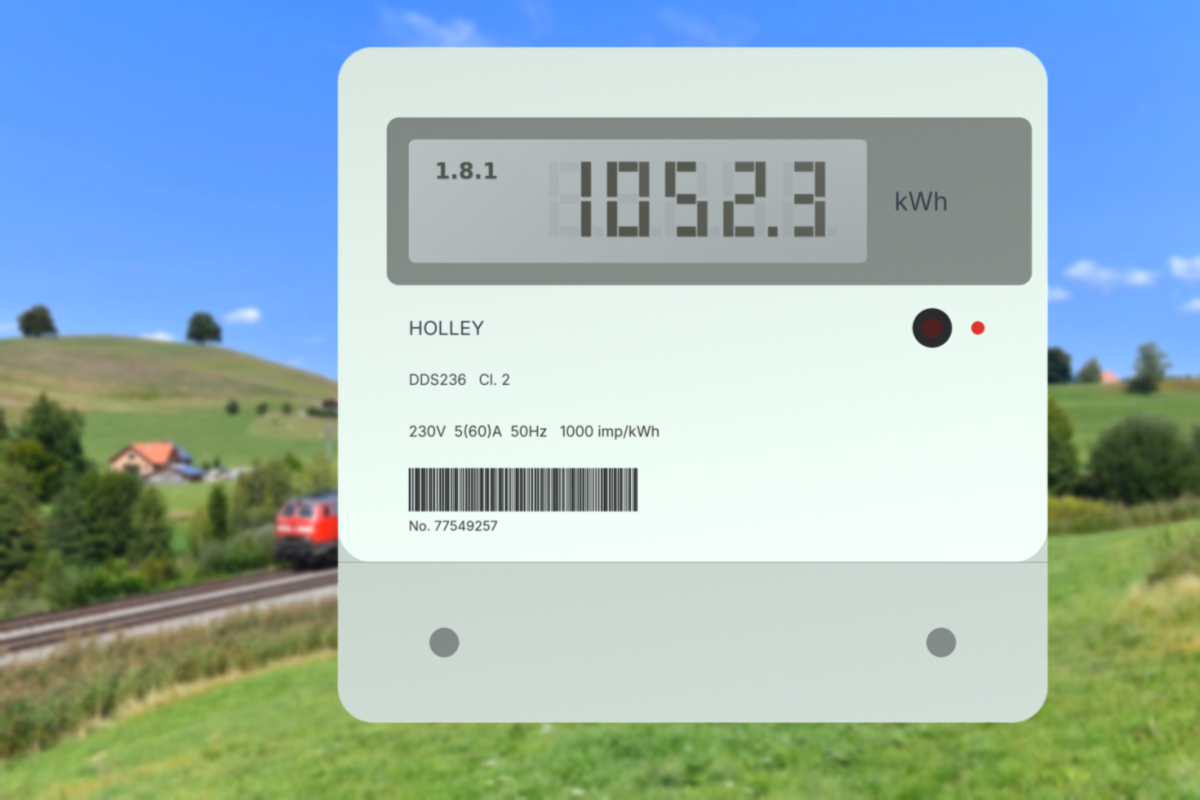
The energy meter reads 1052.3; kWh
